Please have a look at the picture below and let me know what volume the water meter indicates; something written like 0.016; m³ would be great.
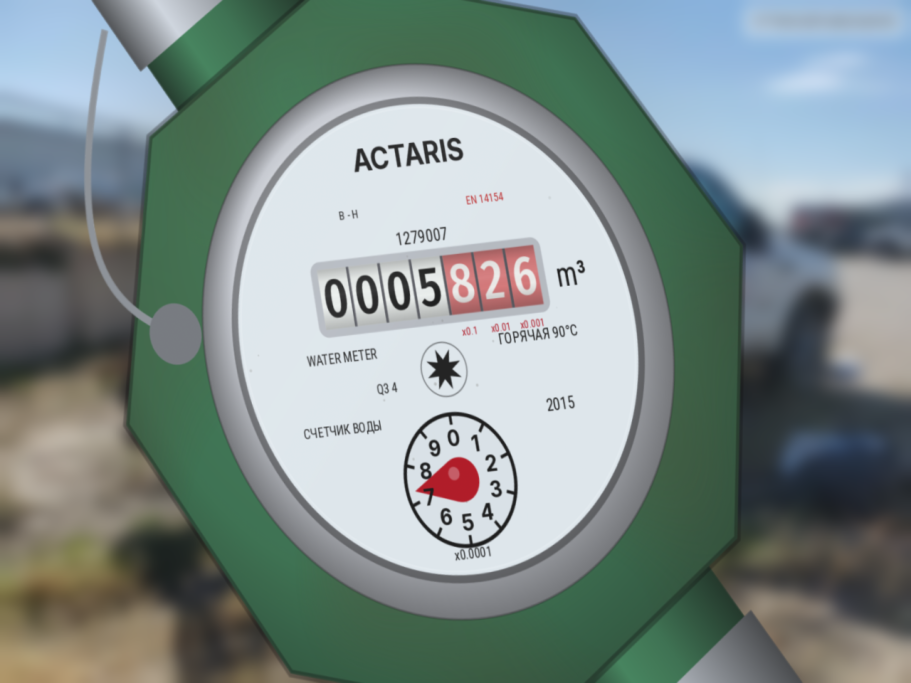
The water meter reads 5.8267; m³
